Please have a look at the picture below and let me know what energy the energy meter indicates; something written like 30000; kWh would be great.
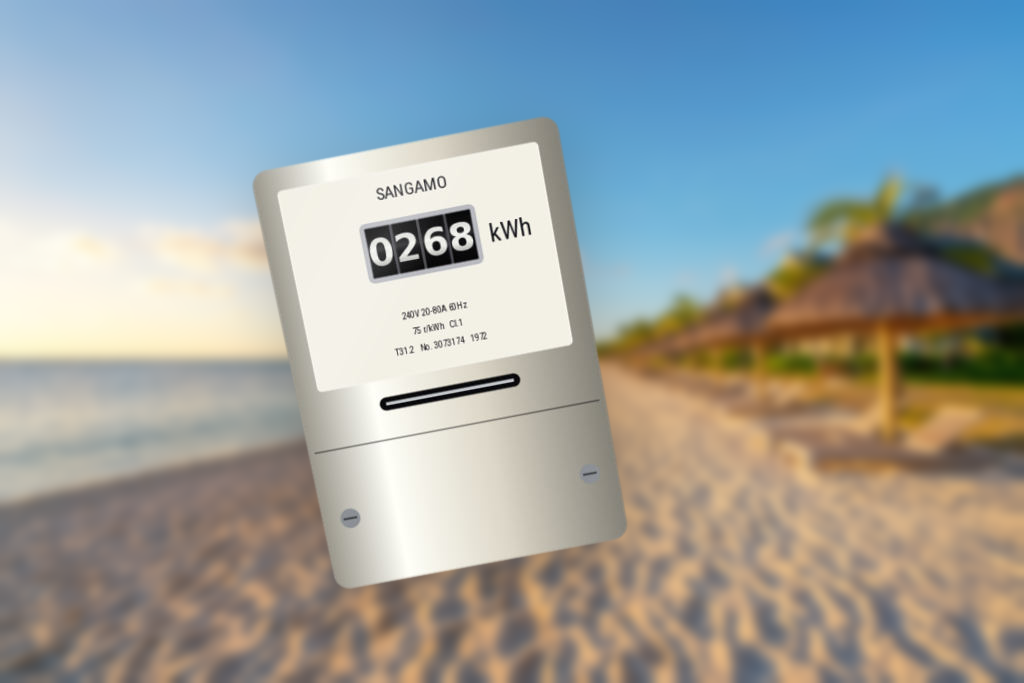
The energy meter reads 268; kWh
